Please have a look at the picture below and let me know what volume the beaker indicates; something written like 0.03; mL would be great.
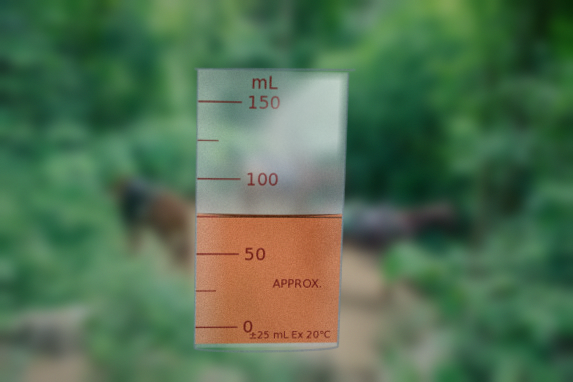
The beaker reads 75; mL
